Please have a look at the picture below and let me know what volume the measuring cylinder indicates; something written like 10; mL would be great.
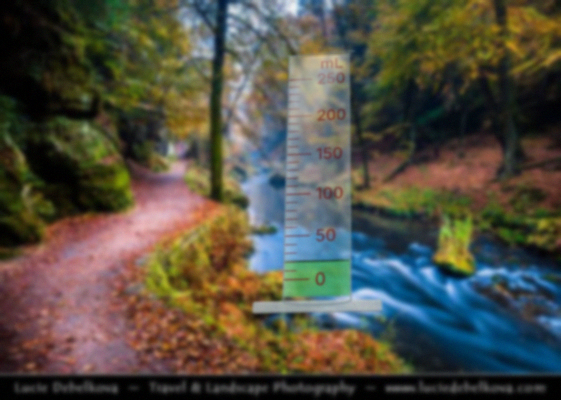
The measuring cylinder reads 20; mL
